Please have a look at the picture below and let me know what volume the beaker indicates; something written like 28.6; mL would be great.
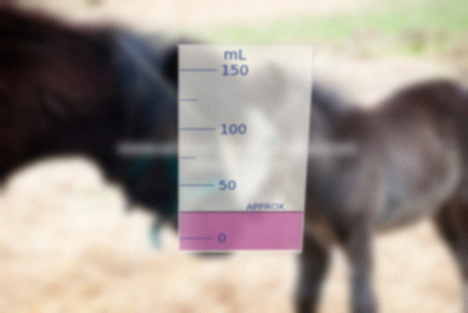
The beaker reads 25; mL
